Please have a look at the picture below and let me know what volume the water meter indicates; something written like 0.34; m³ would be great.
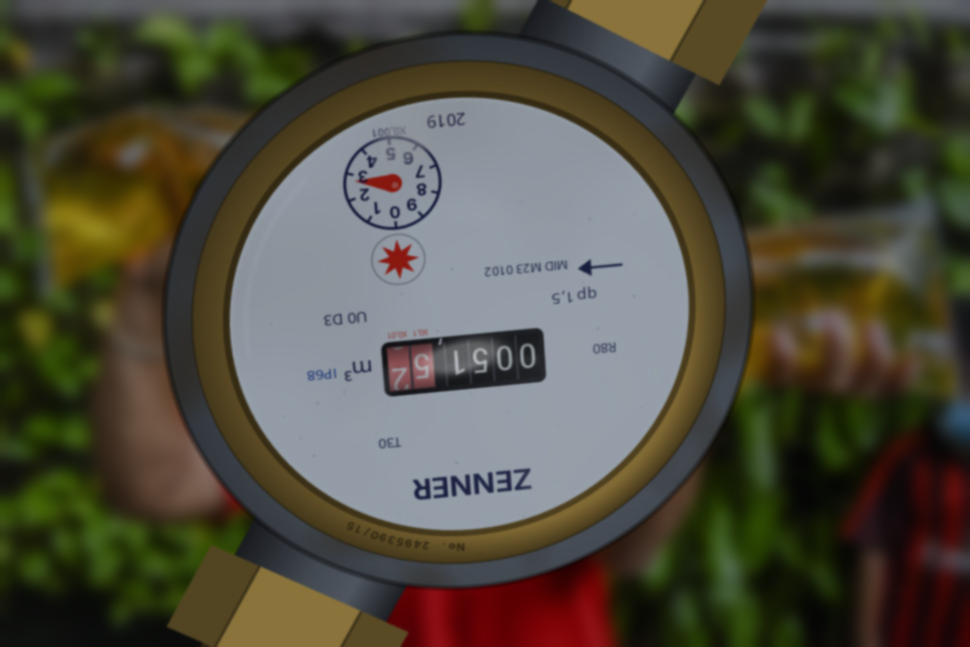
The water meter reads 51.522; m³
